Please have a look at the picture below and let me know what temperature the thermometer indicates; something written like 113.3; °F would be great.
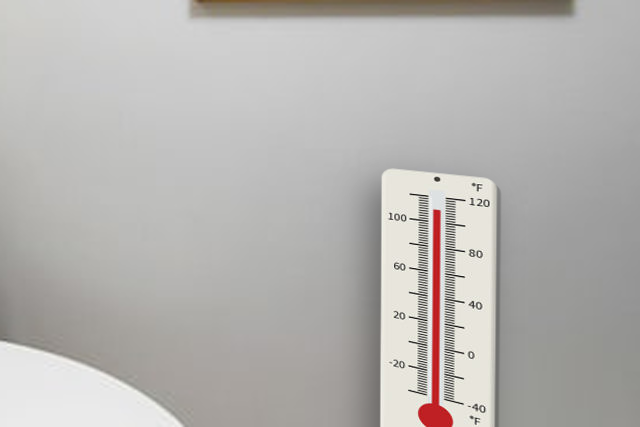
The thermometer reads 110; °F
